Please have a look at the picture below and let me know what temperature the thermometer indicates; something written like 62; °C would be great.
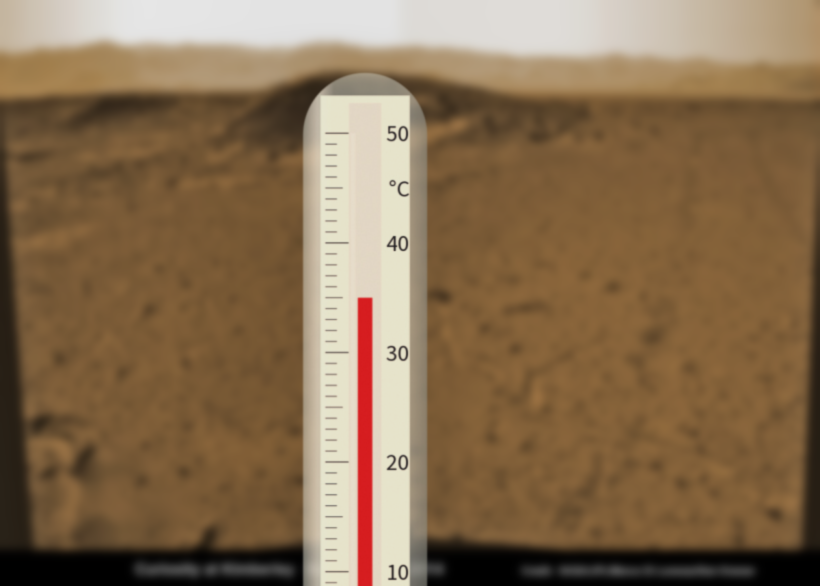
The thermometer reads 35; °C
